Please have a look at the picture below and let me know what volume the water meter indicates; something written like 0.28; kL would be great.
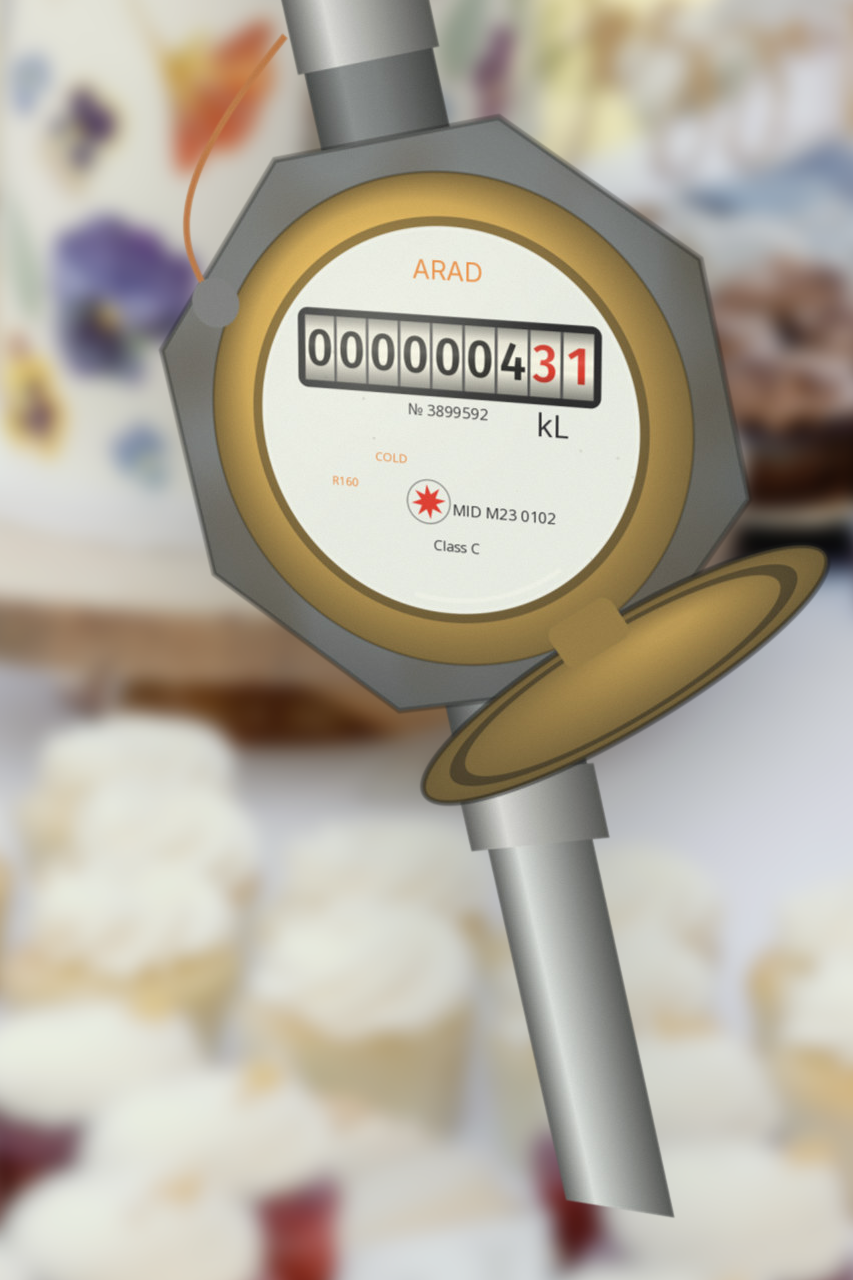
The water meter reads 4.31; kL
